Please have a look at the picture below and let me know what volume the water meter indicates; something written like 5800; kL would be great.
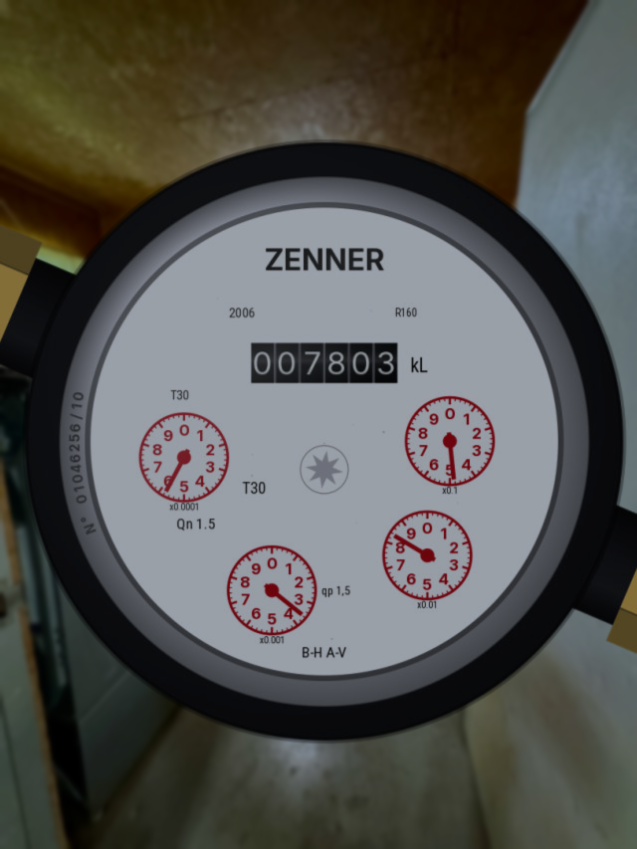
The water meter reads 7803.4835; kL
